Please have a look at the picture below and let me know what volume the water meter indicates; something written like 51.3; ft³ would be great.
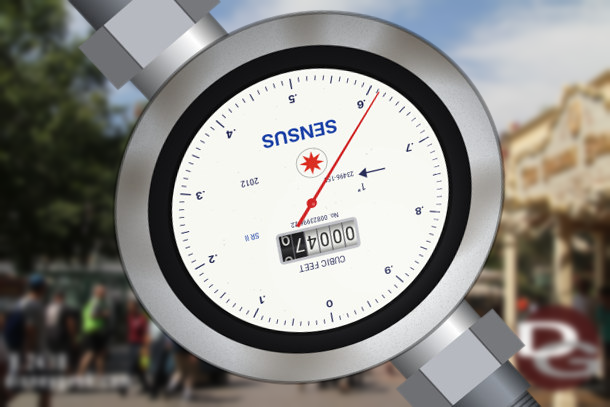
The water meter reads 478.61; ft³
